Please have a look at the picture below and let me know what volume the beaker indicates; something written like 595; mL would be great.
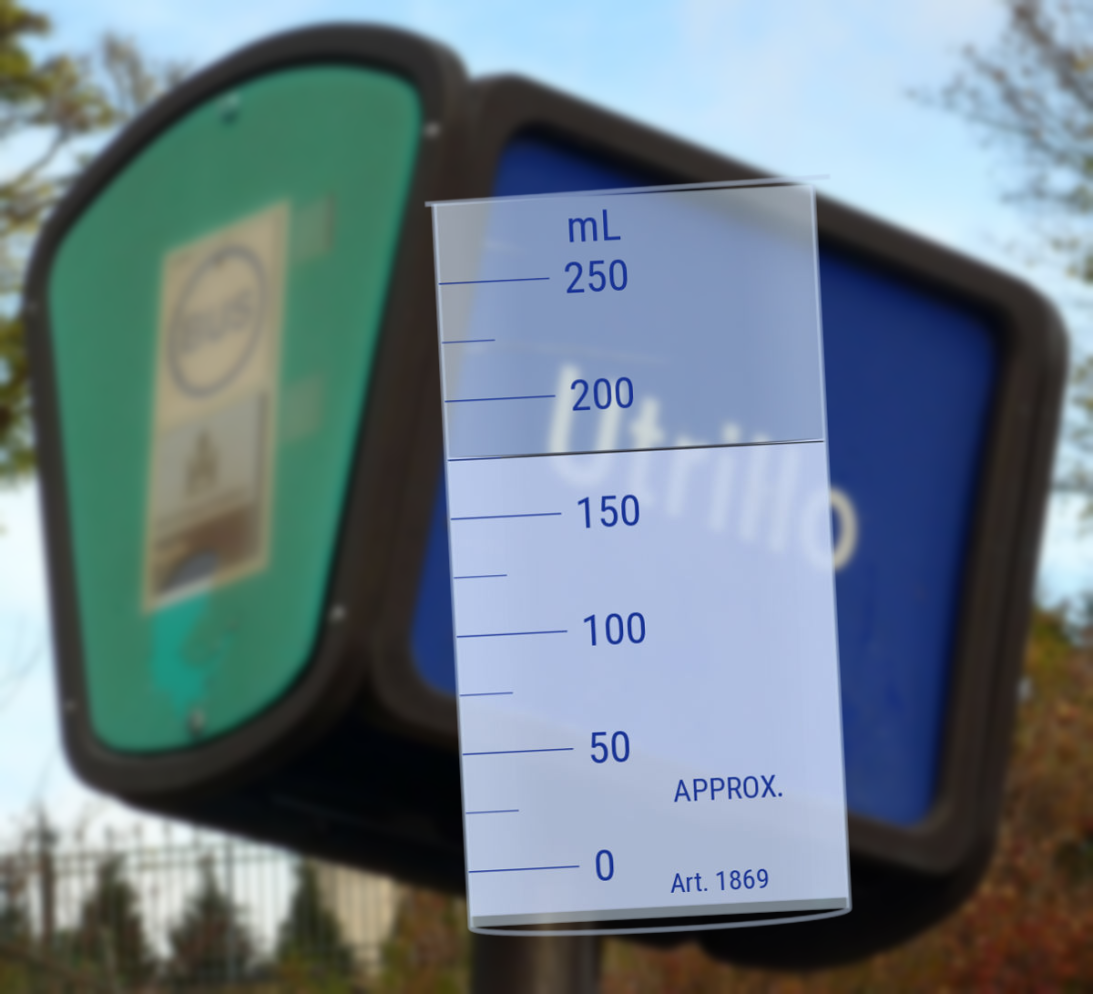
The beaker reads 175; mL
